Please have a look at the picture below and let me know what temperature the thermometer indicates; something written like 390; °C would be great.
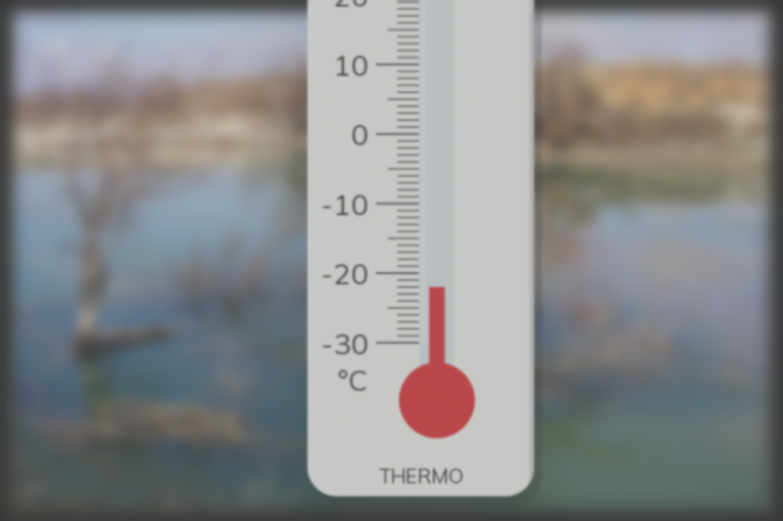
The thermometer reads -22; °C
